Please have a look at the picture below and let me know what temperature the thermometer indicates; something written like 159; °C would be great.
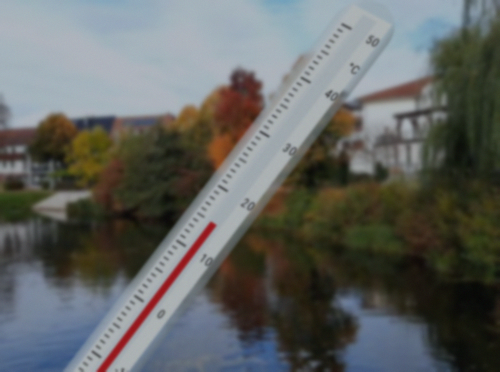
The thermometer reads 15; °C
